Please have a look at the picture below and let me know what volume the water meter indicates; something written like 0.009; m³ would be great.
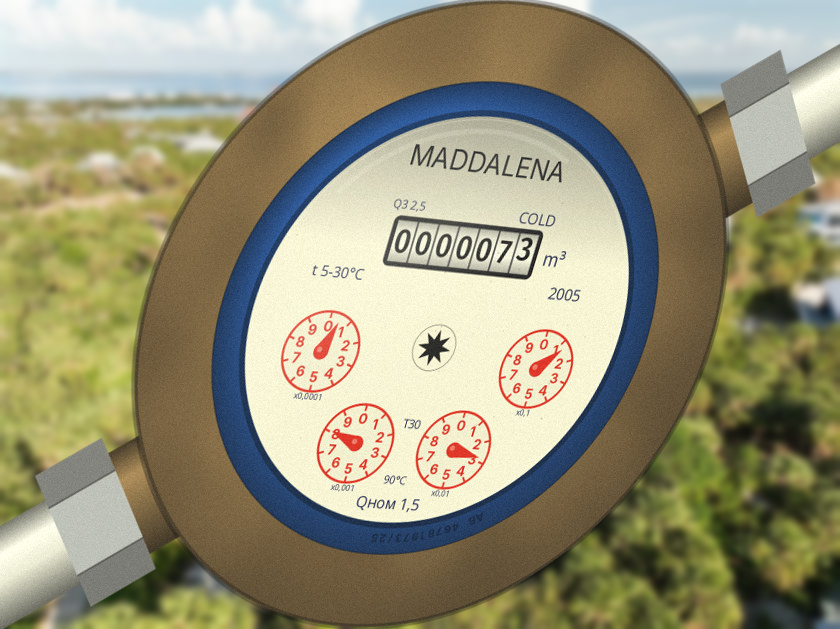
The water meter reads 73.1280; m³
